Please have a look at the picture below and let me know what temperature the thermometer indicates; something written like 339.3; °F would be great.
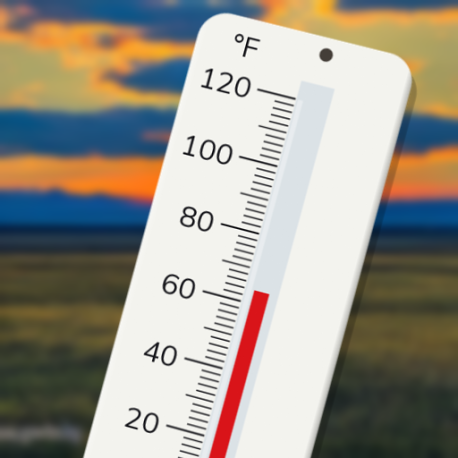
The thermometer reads 64; °F
